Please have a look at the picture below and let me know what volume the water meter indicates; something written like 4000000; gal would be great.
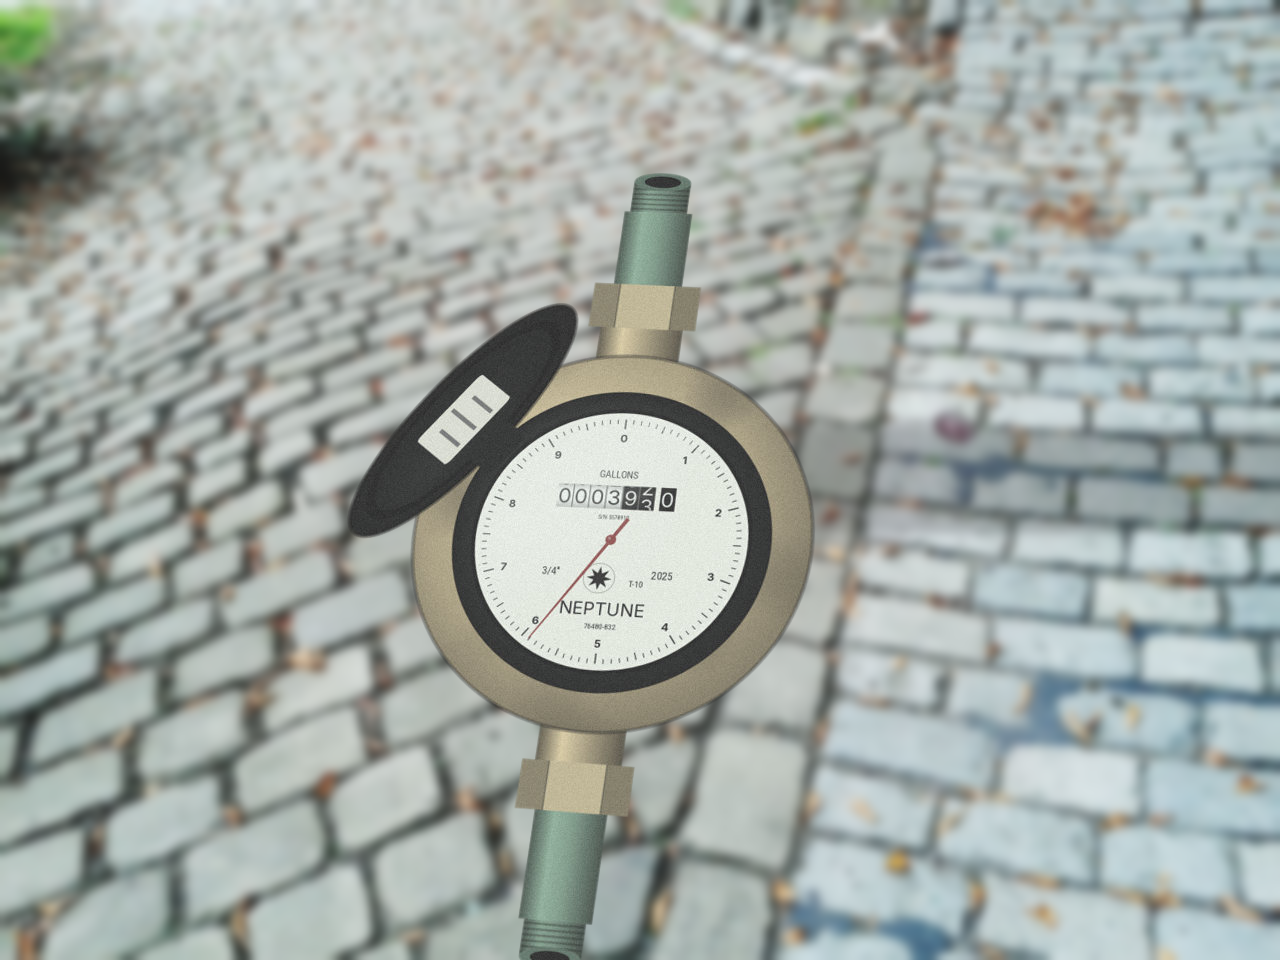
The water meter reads 3925.9; gal
